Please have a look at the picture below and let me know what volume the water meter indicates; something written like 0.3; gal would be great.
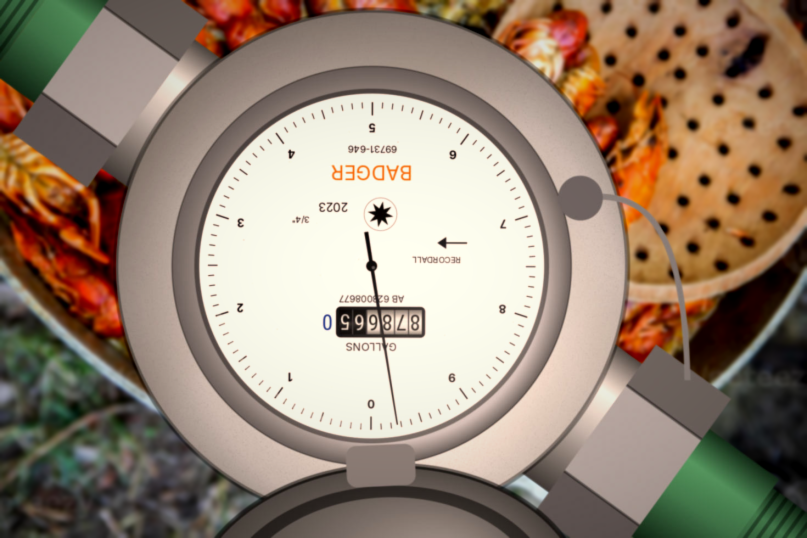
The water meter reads 8786649.7; gal
